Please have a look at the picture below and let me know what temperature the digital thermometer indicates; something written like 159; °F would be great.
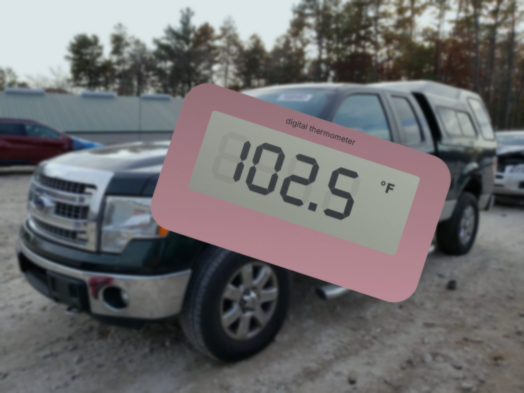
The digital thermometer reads 102.5; °F
